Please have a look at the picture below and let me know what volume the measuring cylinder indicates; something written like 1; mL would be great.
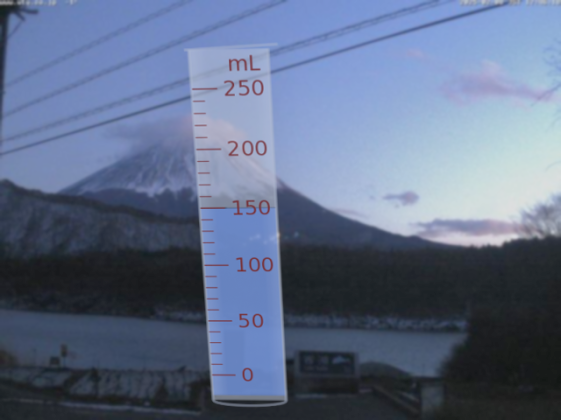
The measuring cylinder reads 150; mL
